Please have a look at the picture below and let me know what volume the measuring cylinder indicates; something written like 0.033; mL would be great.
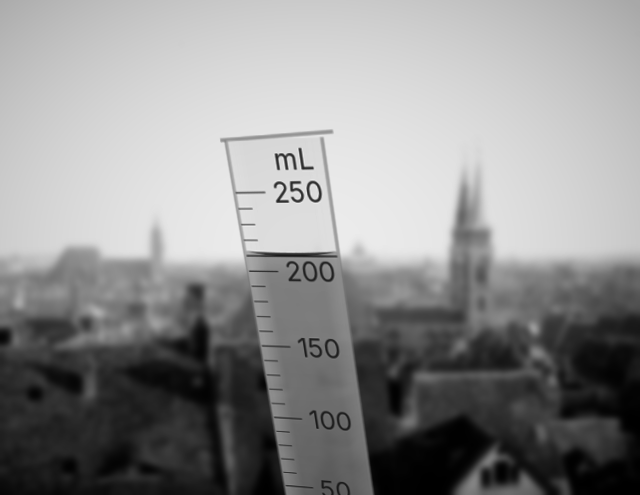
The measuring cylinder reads 210; mL
